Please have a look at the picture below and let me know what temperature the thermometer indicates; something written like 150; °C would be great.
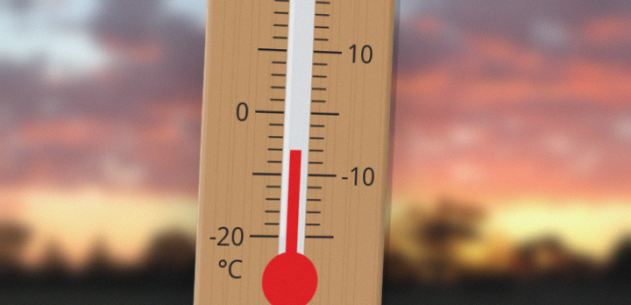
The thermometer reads -6; °C
